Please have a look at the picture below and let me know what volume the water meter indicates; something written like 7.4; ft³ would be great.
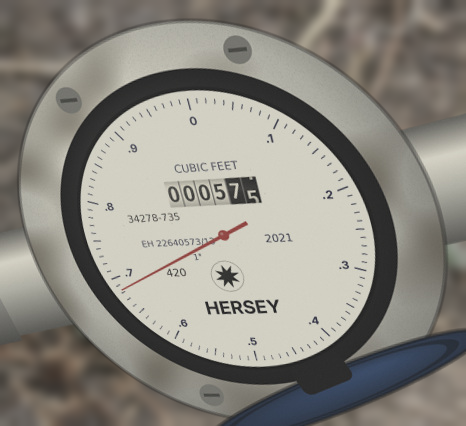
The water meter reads 574.68; ft³
